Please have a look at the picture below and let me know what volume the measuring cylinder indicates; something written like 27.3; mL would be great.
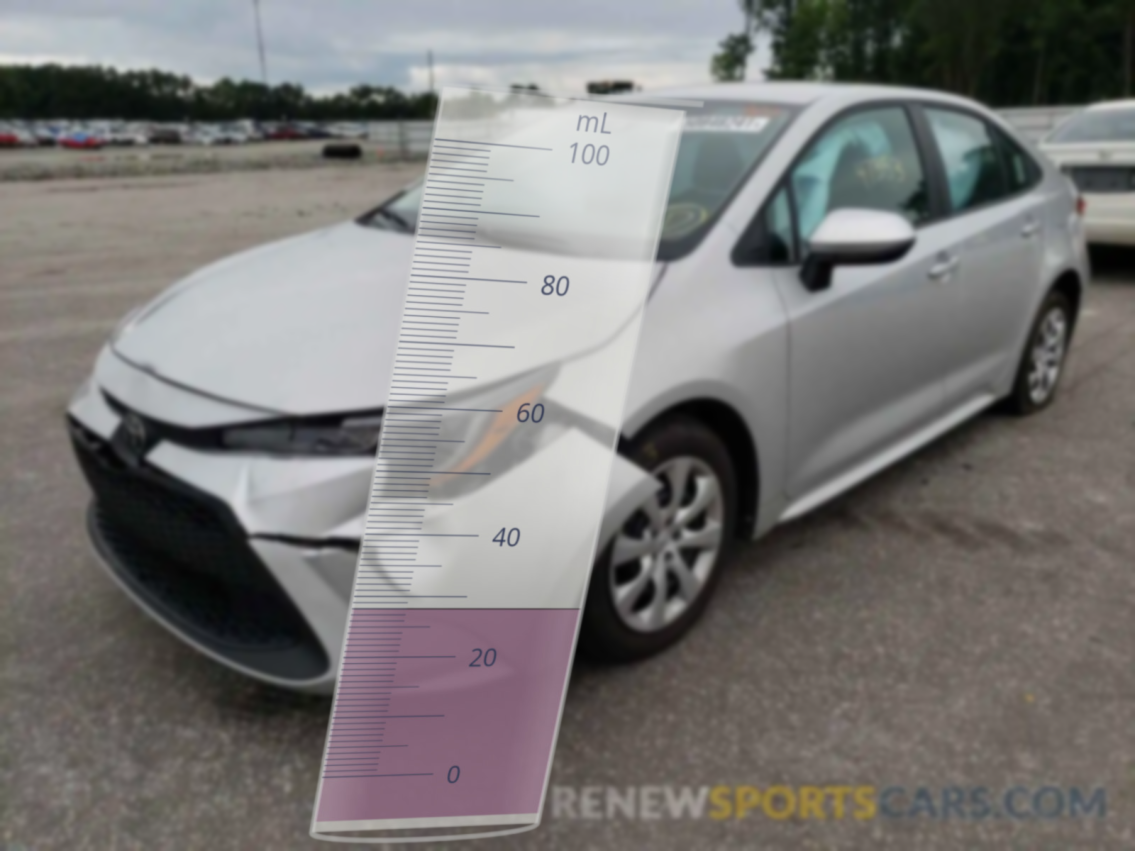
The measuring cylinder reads 28; mL
